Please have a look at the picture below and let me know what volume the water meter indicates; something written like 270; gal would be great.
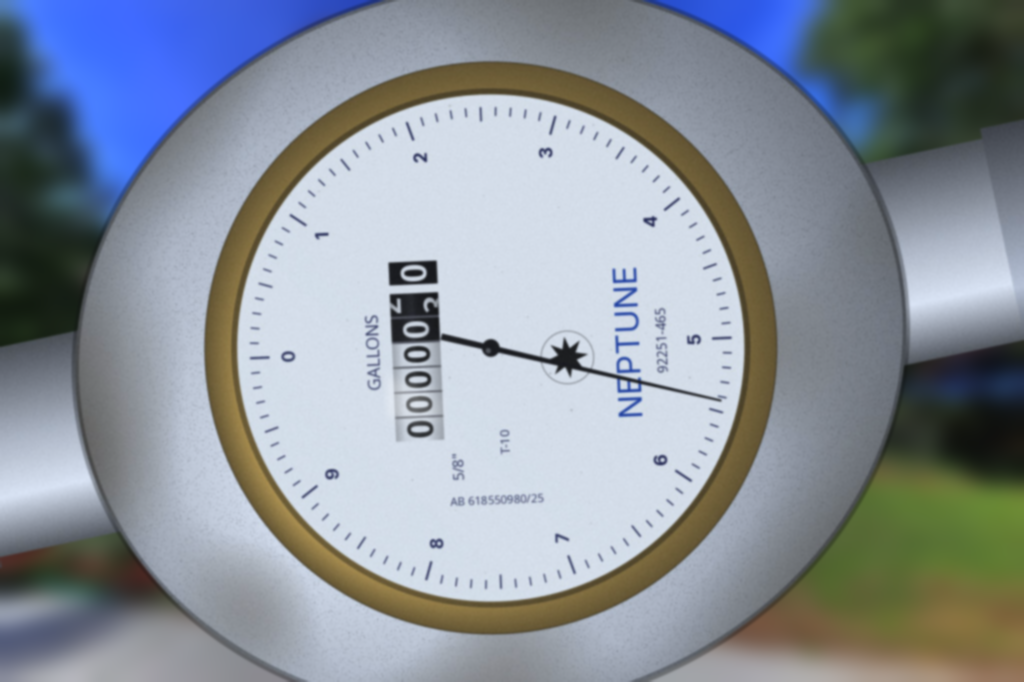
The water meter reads 25.4; gal
